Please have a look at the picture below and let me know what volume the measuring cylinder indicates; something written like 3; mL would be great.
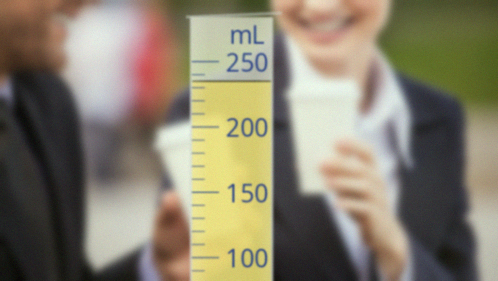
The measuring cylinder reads 235; mL
